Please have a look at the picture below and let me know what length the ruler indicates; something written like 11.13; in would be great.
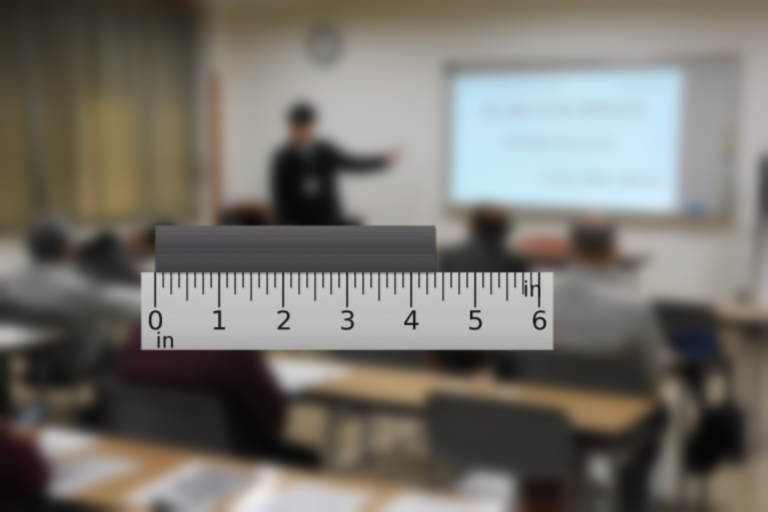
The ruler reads 4.375; in
